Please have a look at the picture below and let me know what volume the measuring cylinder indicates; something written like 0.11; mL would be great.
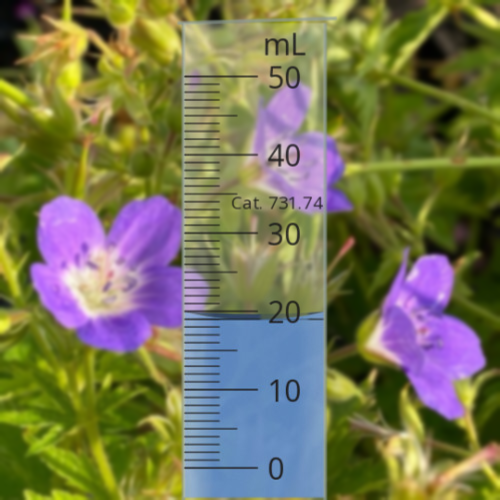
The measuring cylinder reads 19; mL
